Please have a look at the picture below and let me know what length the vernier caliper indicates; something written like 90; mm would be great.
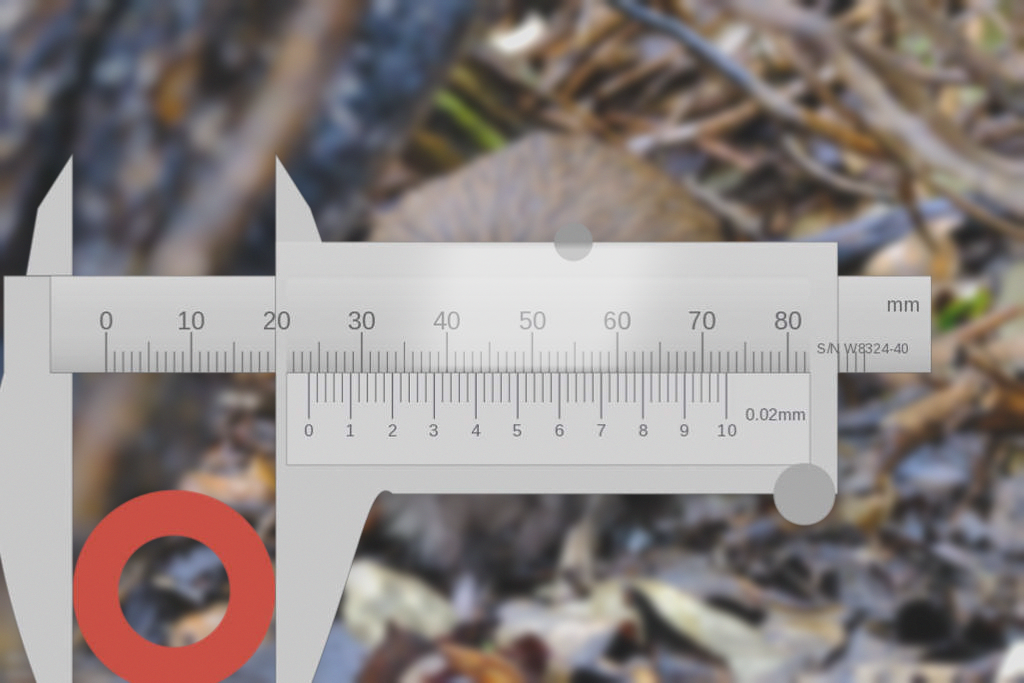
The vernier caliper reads 23.8; mm
